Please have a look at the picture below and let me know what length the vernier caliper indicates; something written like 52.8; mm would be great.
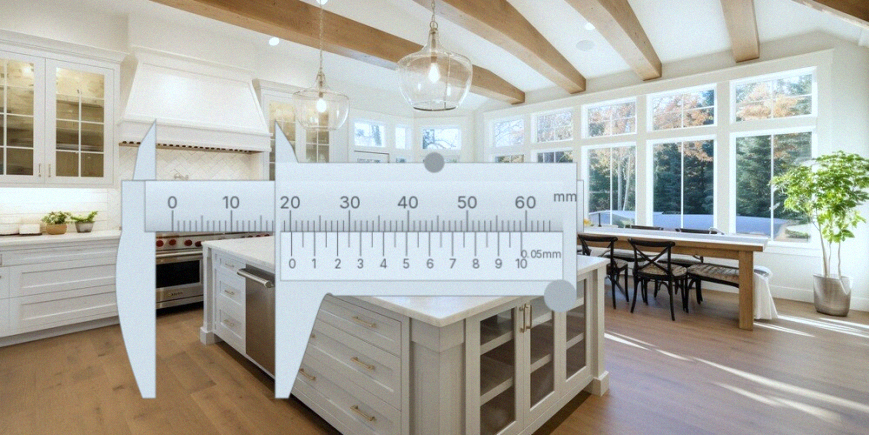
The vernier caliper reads 20.2; mm
